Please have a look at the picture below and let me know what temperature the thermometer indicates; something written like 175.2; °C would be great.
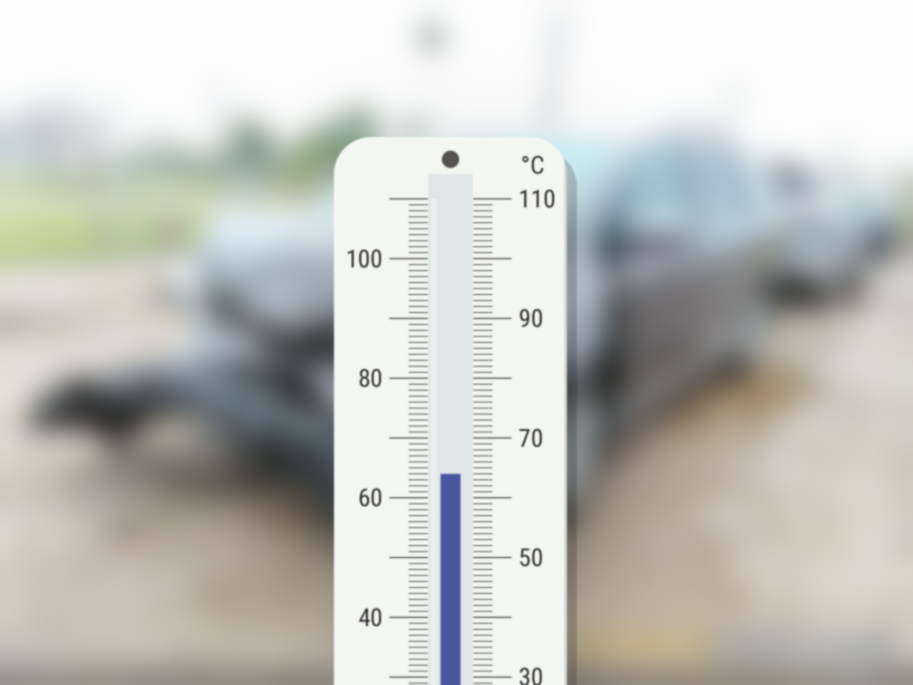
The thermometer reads 64; °C
